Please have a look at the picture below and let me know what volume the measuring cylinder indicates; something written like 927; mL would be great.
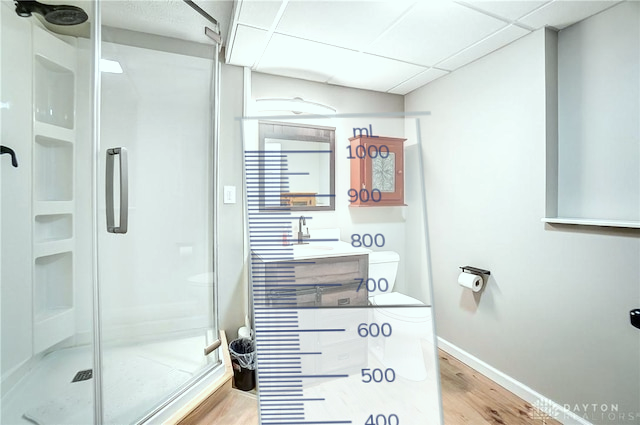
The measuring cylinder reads 650; mL
